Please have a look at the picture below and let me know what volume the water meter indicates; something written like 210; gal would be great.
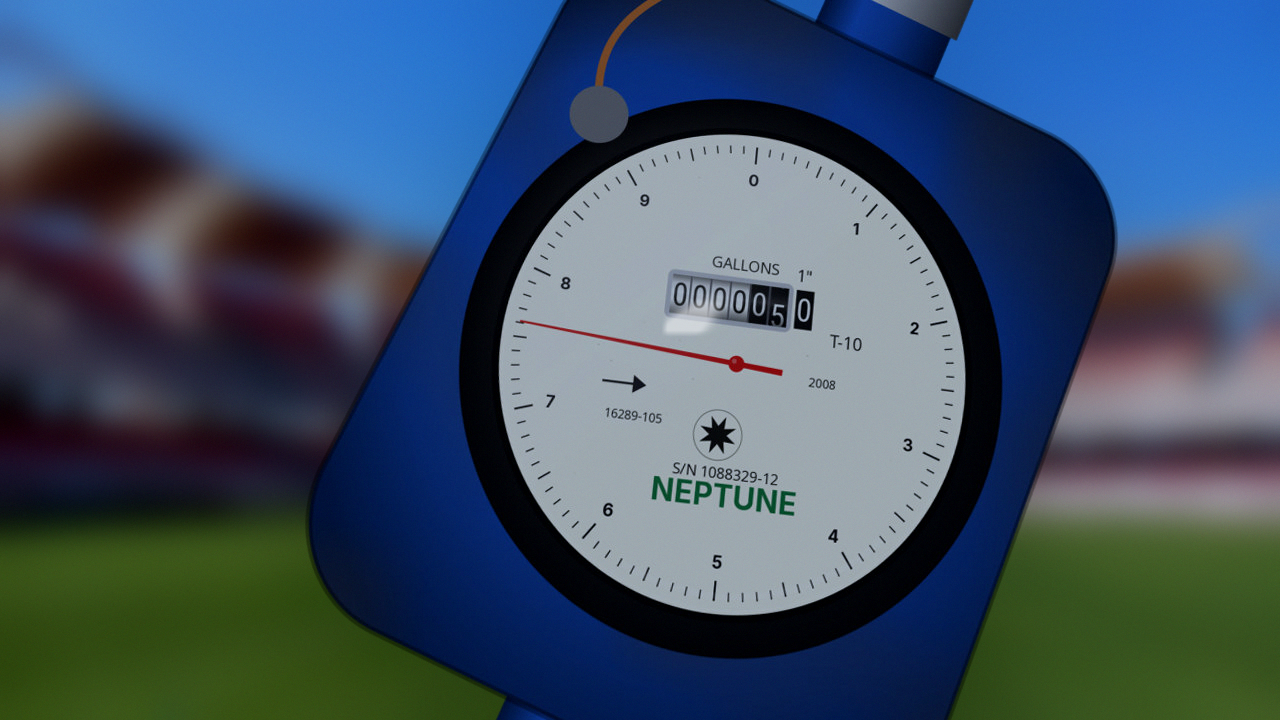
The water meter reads 47.6; gal
